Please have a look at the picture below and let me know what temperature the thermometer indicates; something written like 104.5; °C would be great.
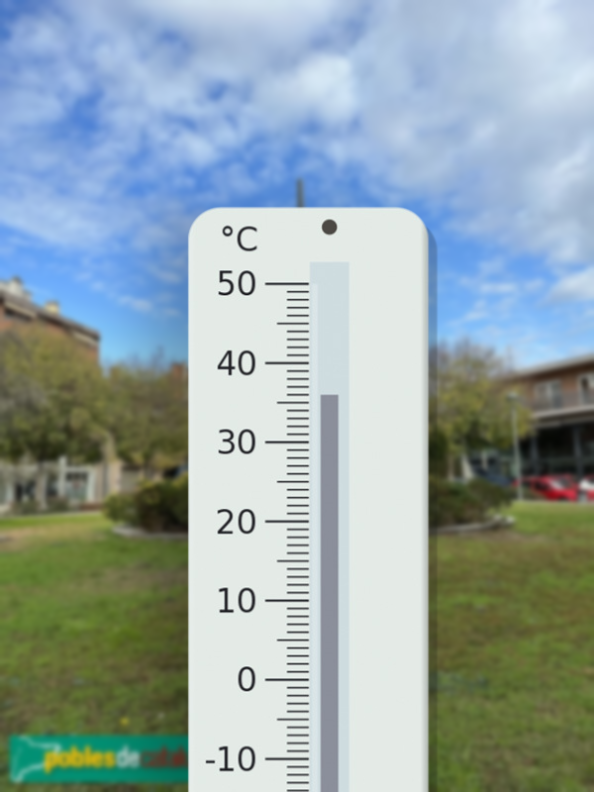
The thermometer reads 36; °C
